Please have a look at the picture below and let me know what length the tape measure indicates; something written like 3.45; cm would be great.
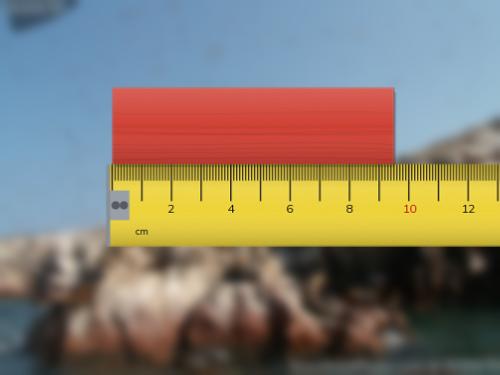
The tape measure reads 9.5; cm
